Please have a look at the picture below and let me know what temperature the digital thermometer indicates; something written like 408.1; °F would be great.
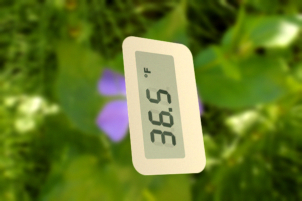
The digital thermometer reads 36.5; °F
